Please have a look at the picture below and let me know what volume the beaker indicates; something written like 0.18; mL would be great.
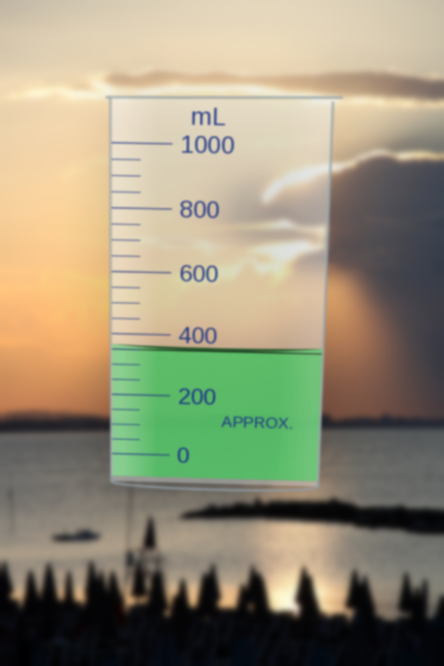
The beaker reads 350; mL
